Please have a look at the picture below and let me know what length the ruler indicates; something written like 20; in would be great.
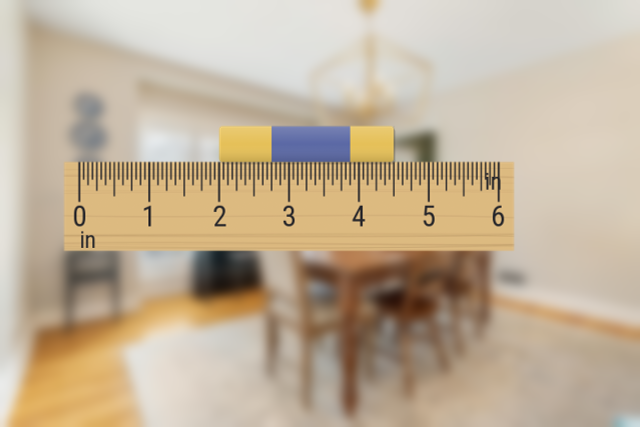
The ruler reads 2.5; in
